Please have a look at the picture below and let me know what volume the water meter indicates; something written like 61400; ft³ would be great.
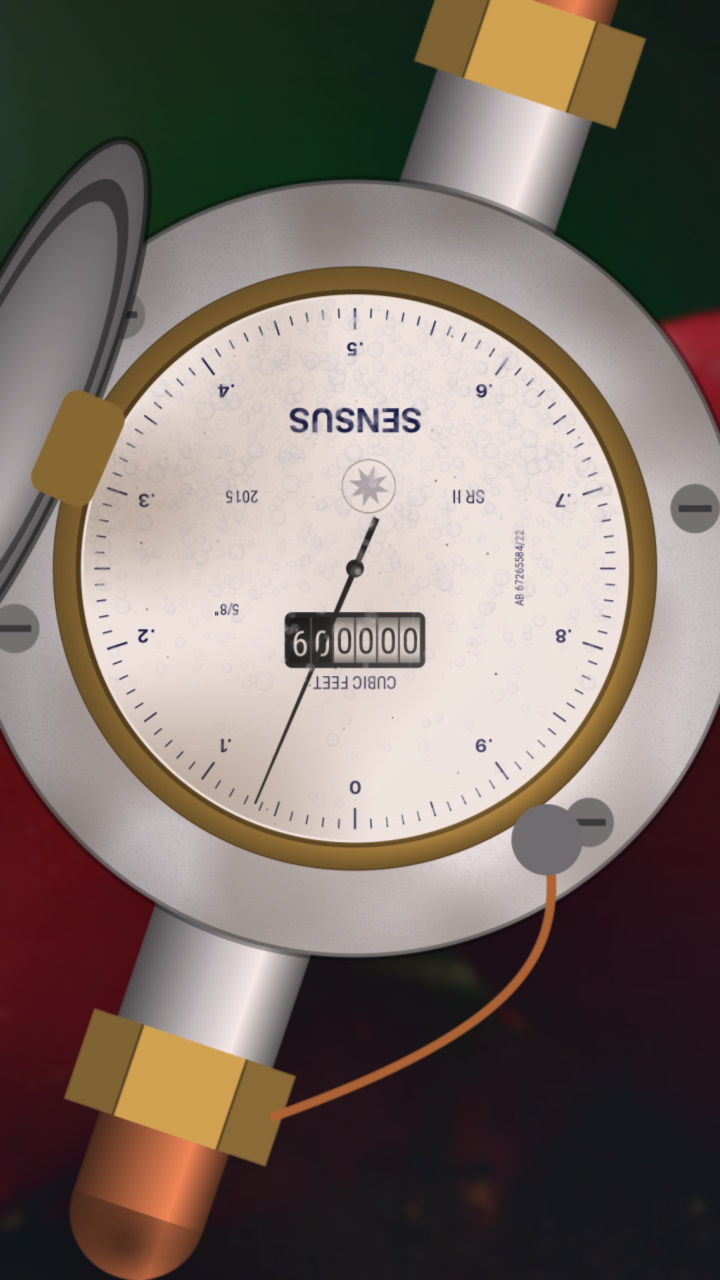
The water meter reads 9.06; ft³
